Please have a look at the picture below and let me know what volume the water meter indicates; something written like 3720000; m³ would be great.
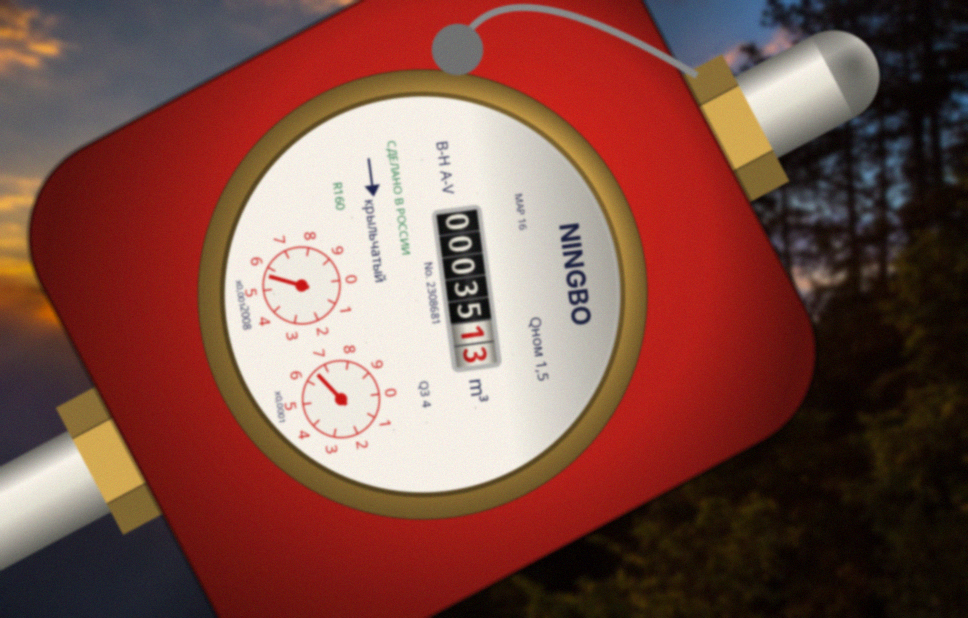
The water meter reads 35.1356; m³
